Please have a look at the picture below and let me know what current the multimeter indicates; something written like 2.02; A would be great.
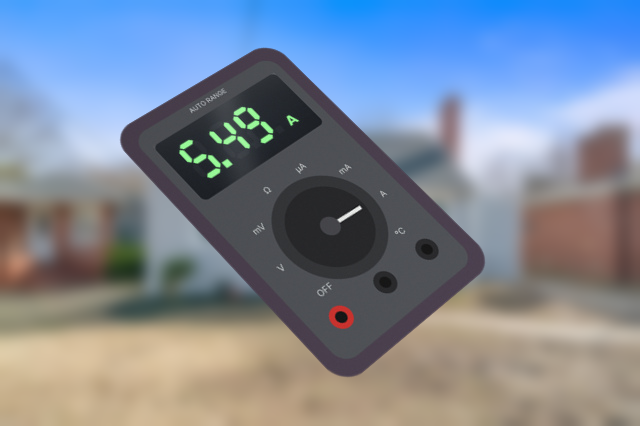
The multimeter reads 5.49; A
